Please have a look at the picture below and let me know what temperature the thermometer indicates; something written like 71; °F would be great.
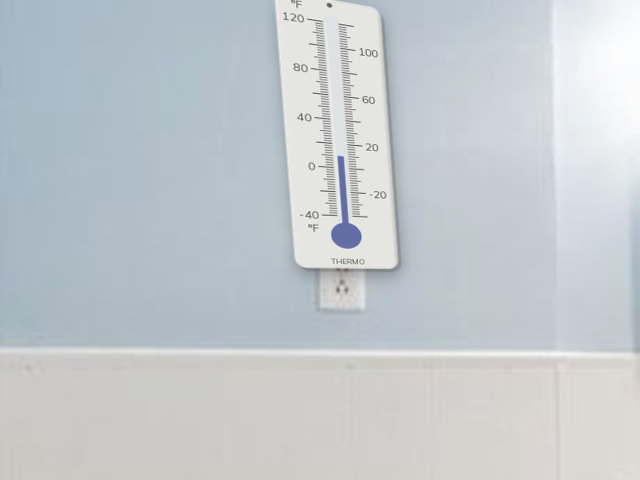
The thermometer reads 10; °F
